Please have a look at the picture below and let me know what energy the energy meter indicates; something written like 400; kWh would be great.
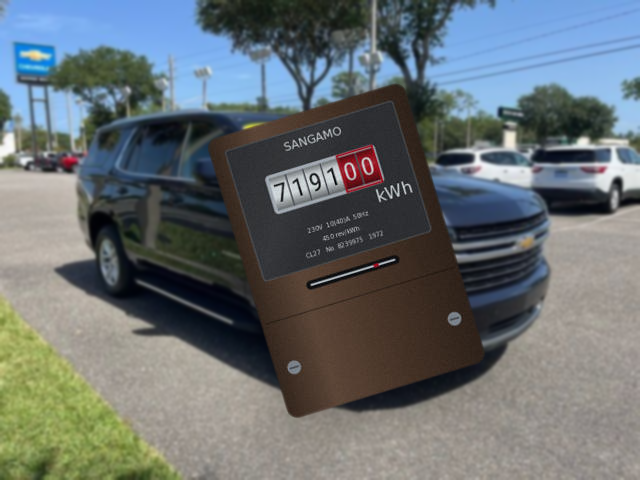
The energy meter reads 7191.00; kWh
